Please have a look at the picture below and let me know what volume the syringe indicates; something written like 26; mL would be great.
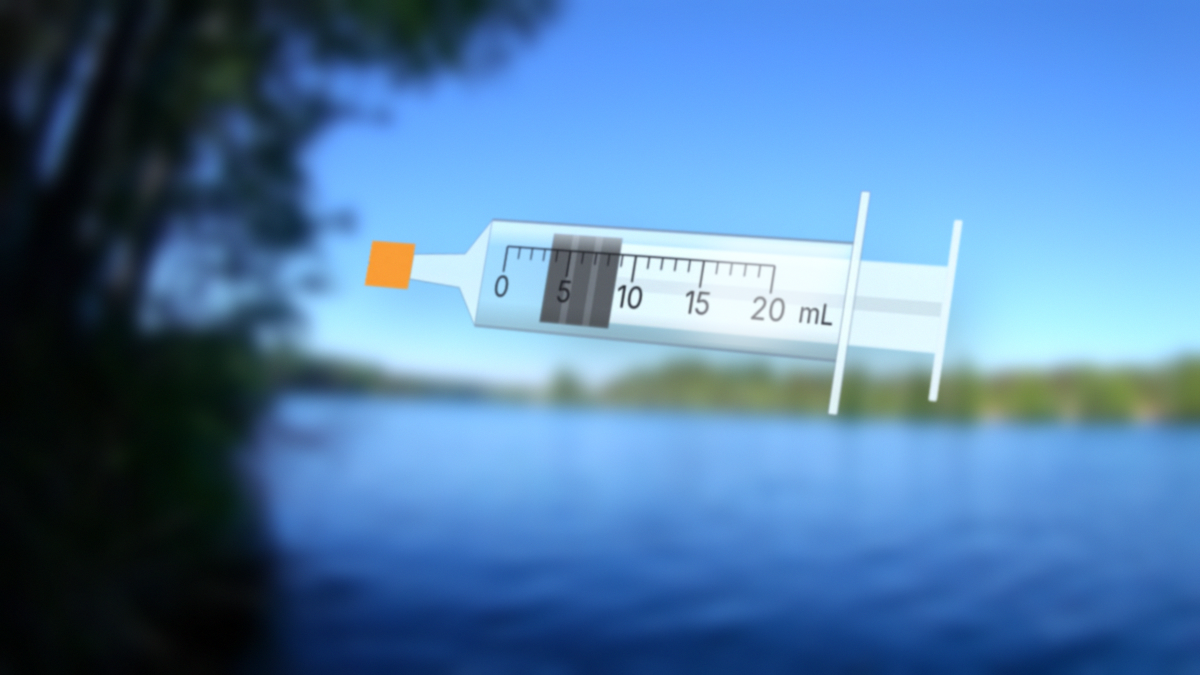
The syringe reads 3.5; mL
